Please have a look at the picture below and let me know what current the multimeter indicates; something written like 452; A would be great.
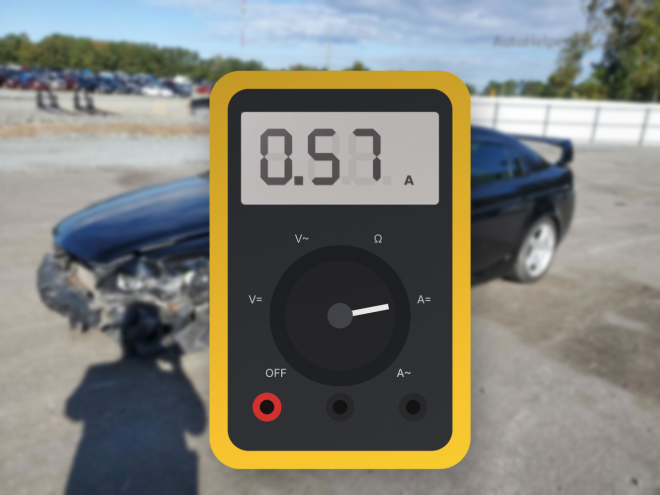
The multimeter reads 0.57; A
